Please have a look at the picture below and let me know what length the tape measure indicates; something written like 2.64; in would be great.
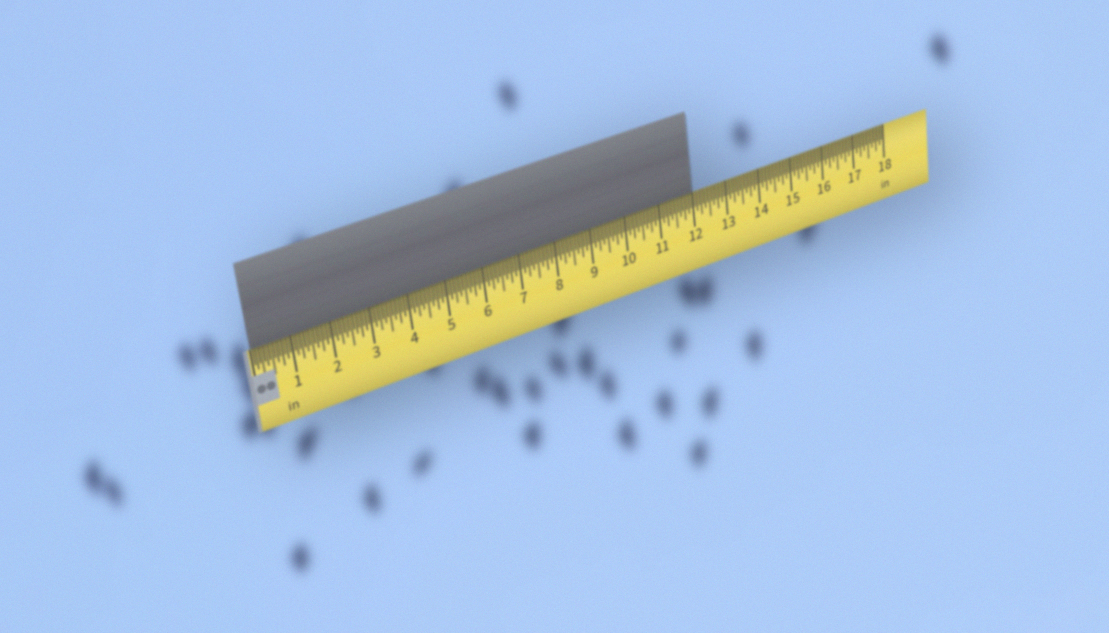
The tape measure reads 12; in
